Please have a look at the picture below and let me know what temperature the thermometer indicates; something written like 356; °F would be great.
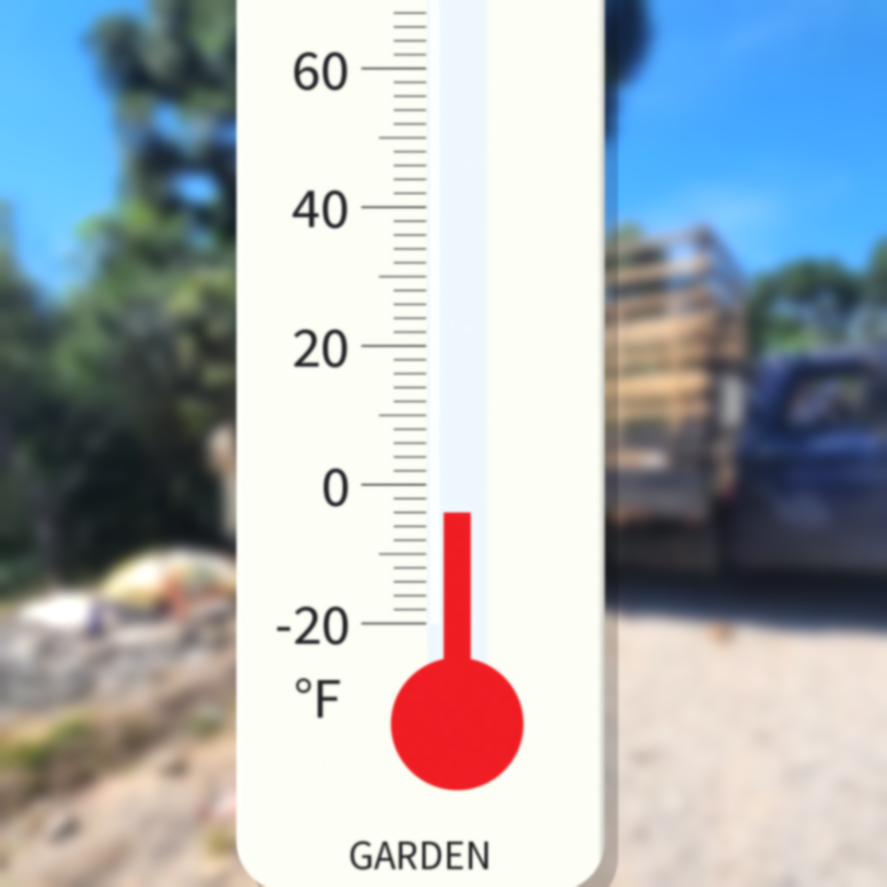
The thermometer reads -4; °F
